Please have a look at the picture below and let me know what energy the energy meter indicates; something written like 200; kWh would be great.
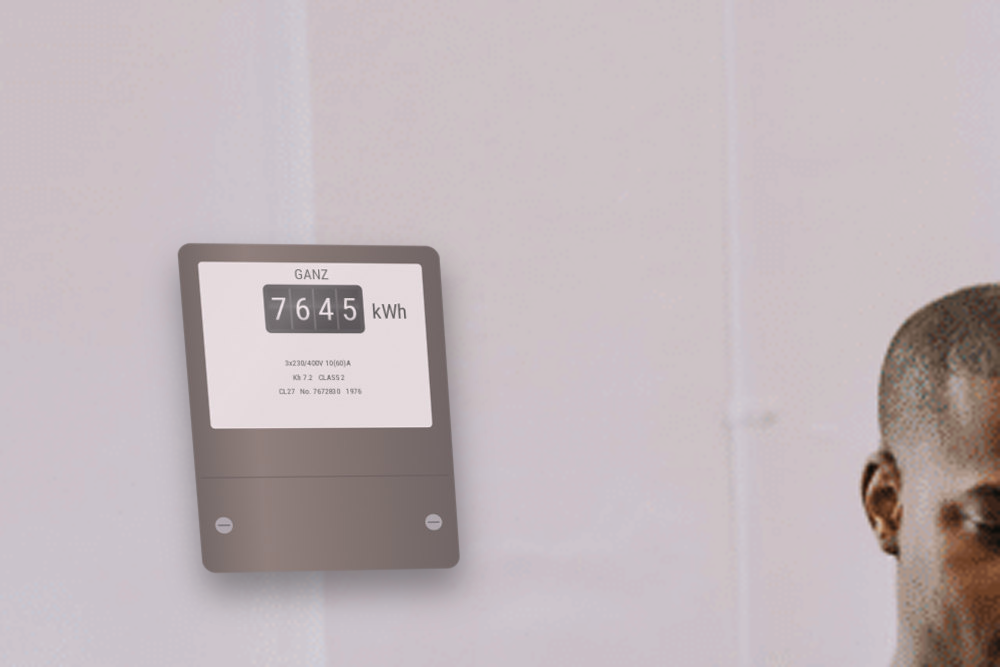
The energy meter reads 7645; kWh
